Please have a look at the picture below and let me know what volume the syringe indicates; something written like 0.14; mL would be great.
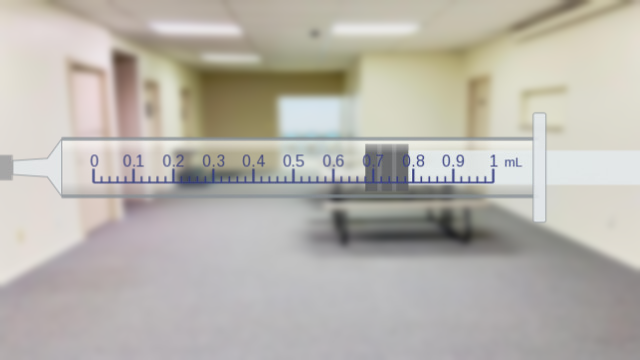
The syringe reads 0.68; mL
